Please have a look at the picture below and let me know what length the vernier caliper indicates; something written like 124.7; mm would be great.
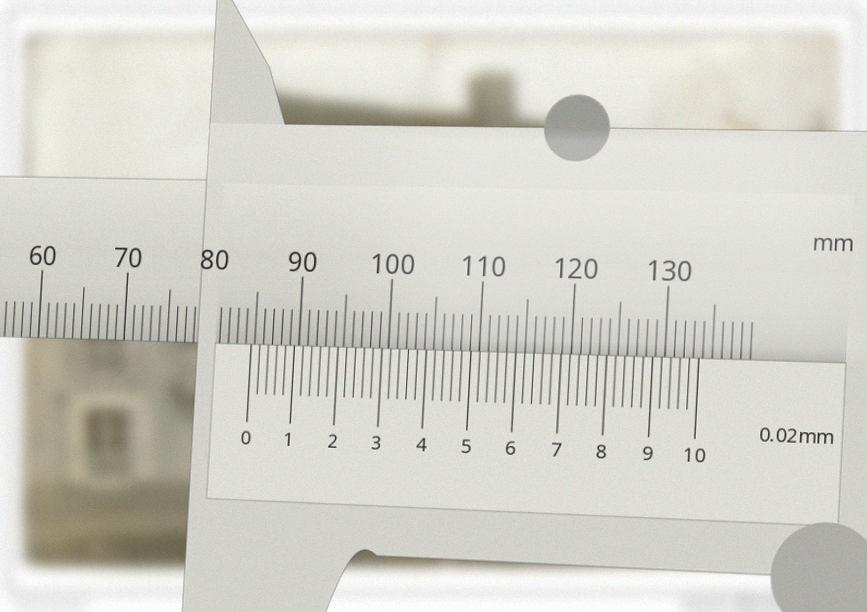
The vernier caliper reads 84.6; mm
